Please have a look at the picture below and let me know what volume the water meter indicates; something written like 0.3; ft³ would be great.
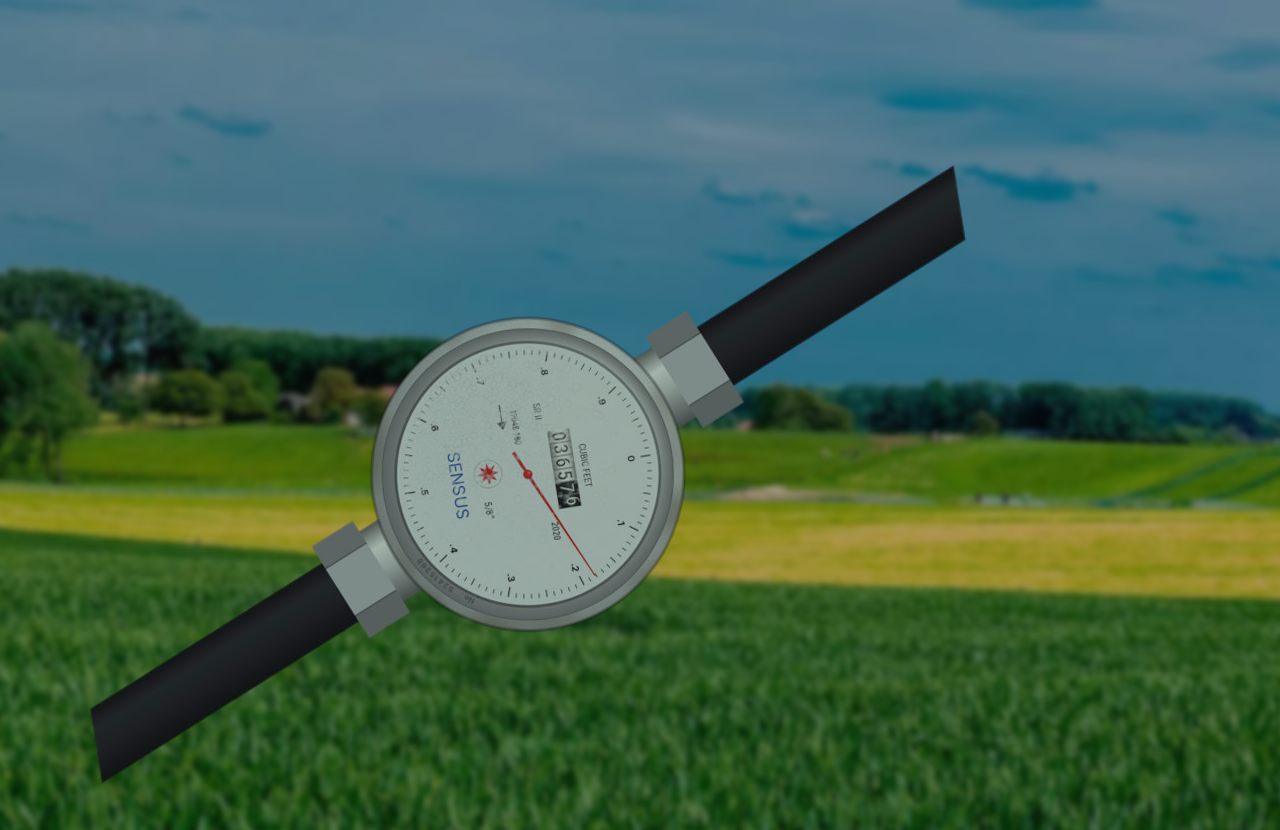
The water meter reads 36576.18; ft³
